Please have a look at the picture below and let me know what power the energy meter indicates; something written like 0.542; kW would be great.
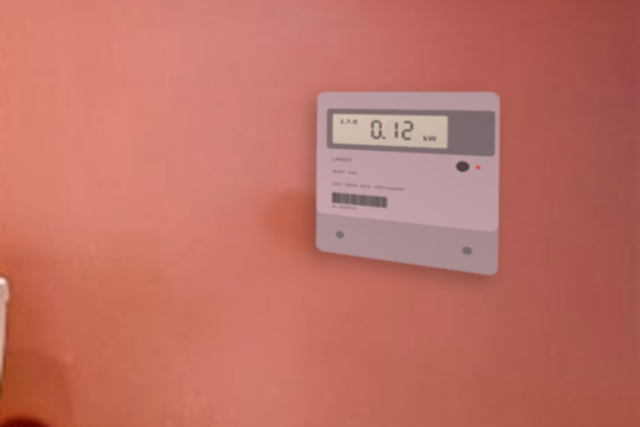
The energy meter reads 0.12; kW
